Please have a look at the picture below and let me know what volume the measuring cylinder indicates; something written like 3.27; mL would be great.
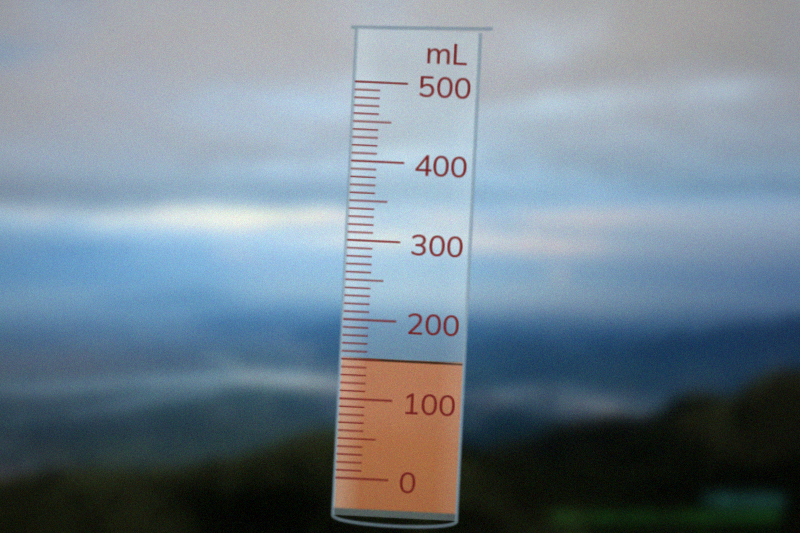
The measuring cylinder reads 150; mL
